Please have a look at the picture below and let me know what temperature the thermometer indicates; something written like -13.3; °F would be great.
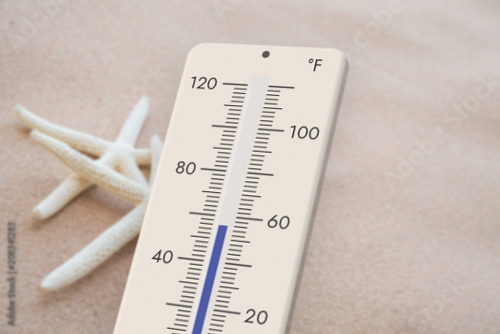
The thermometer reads 56; °F
